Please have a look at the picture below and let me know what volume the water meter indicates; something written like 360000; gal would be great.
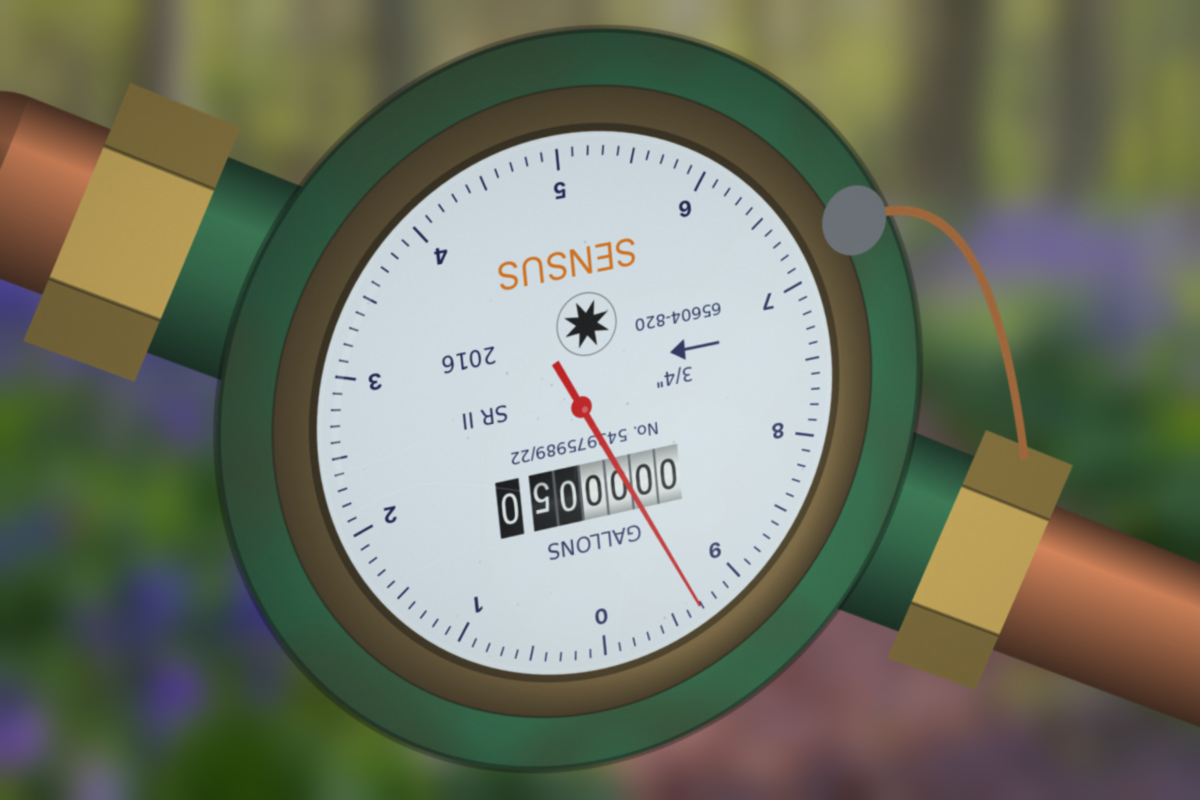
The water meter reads 49.3; gal
